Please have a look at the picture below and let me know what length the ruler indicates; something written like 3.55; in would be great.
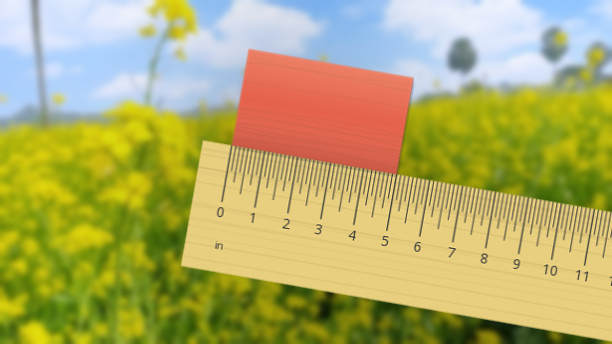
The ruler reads 5; in
